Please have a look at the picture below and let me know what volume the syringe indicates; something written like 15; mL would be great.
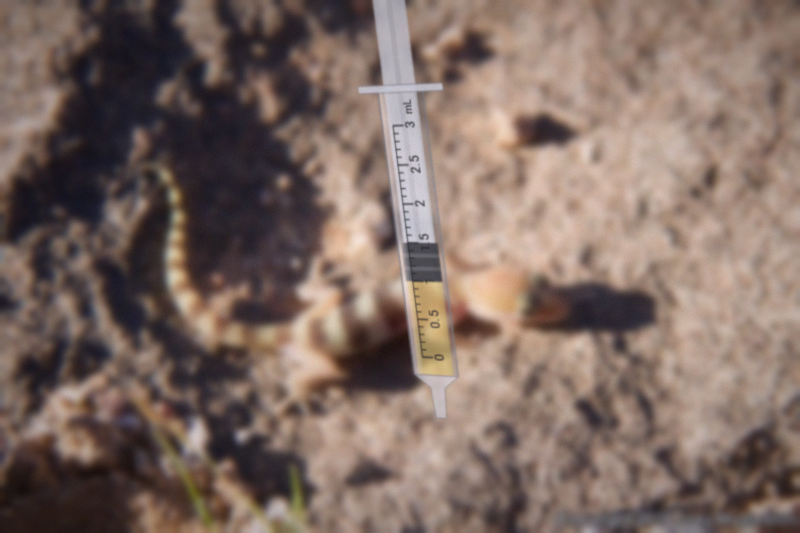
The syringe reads 1; mL
